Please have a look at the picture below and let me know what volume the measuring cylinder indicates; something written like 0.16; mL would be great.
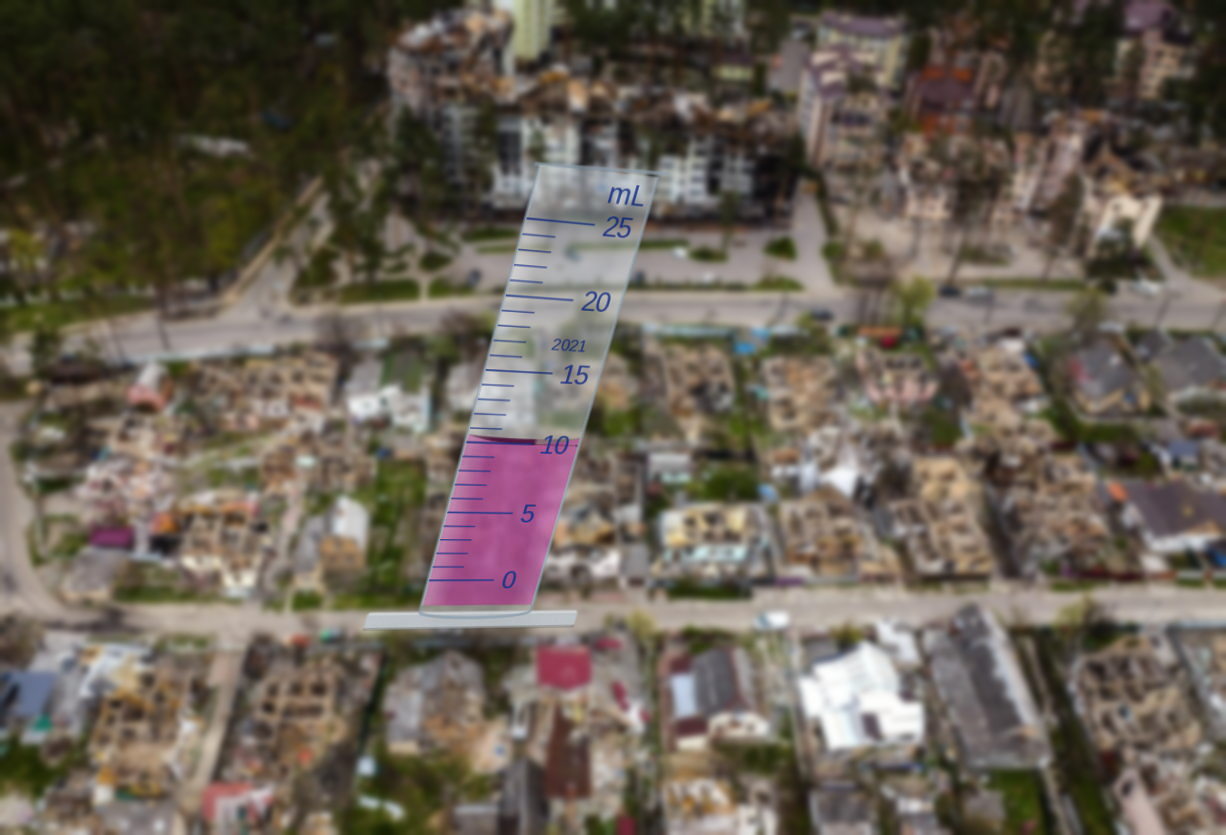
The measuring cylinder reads 10; mL
